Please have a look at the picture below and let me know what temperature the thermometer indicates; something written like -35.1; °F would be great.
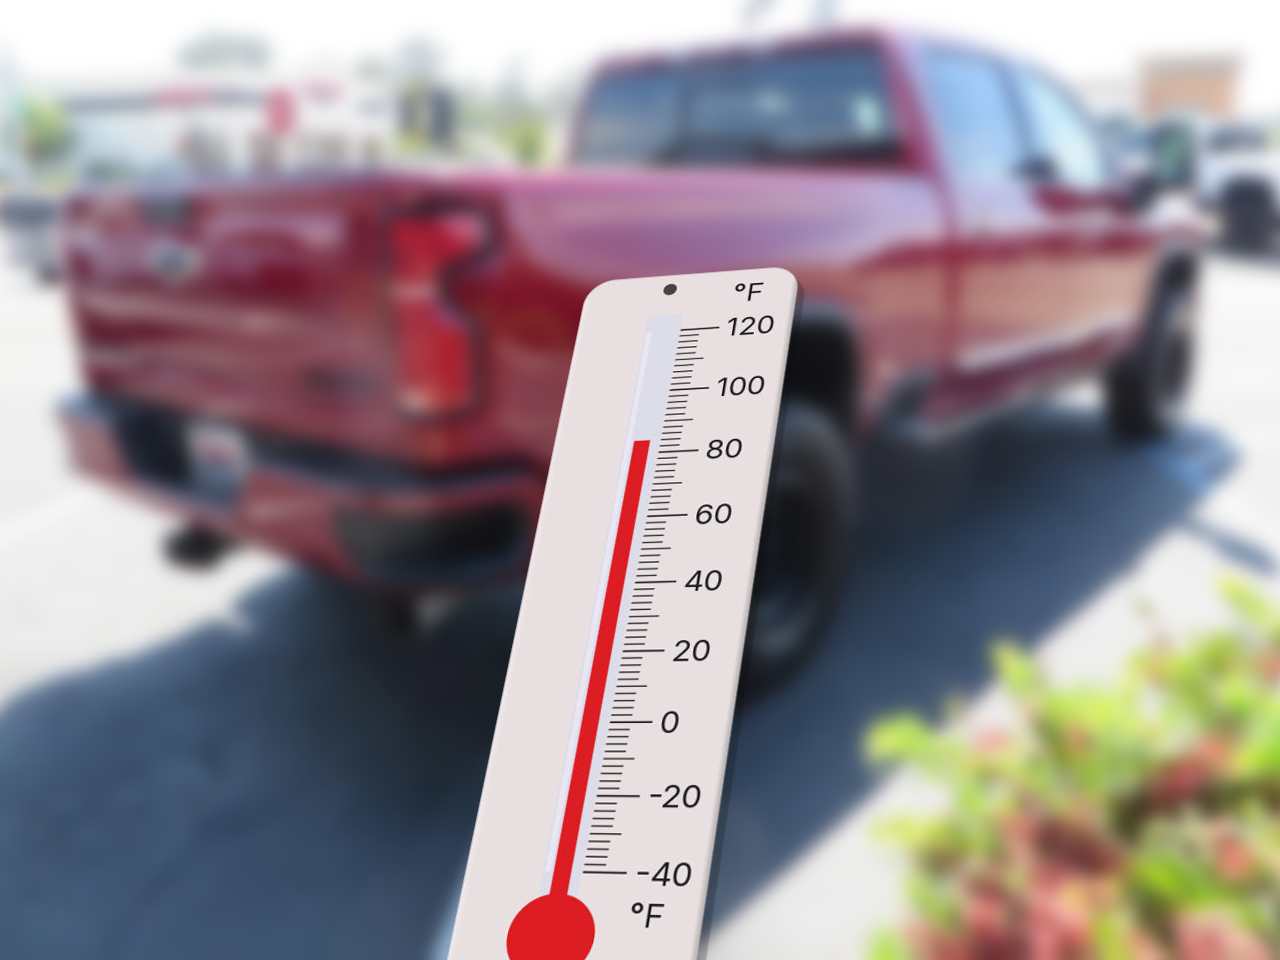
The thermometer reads 84; °F
